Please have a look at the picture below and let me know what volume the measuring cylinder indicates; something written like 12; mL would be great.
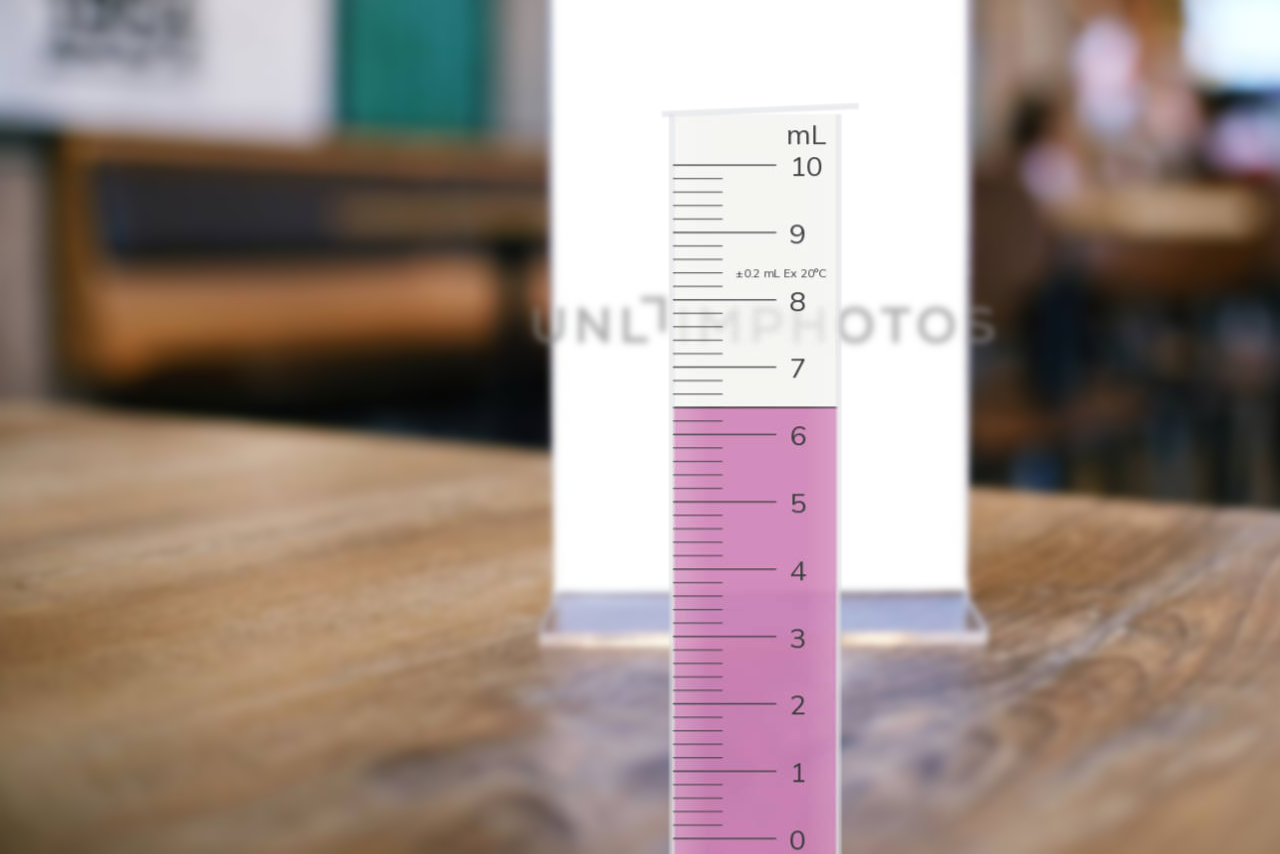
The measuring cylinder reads 6.4; mL
